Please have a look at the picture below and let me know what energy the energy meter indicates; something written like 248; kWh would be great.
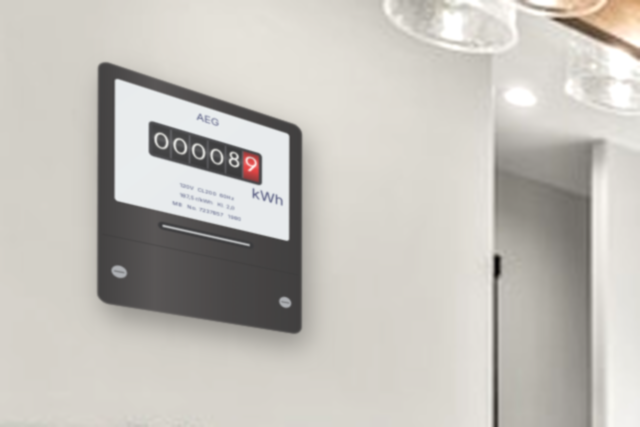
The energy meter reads 8.9; kWh
